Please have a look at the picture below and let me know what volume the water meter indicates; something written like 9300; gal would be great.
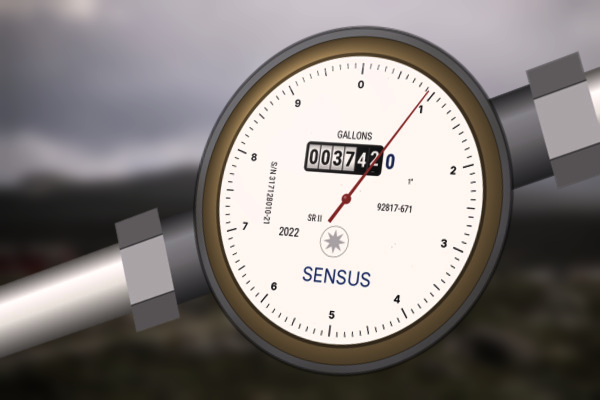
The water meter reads 37420.9; gal
